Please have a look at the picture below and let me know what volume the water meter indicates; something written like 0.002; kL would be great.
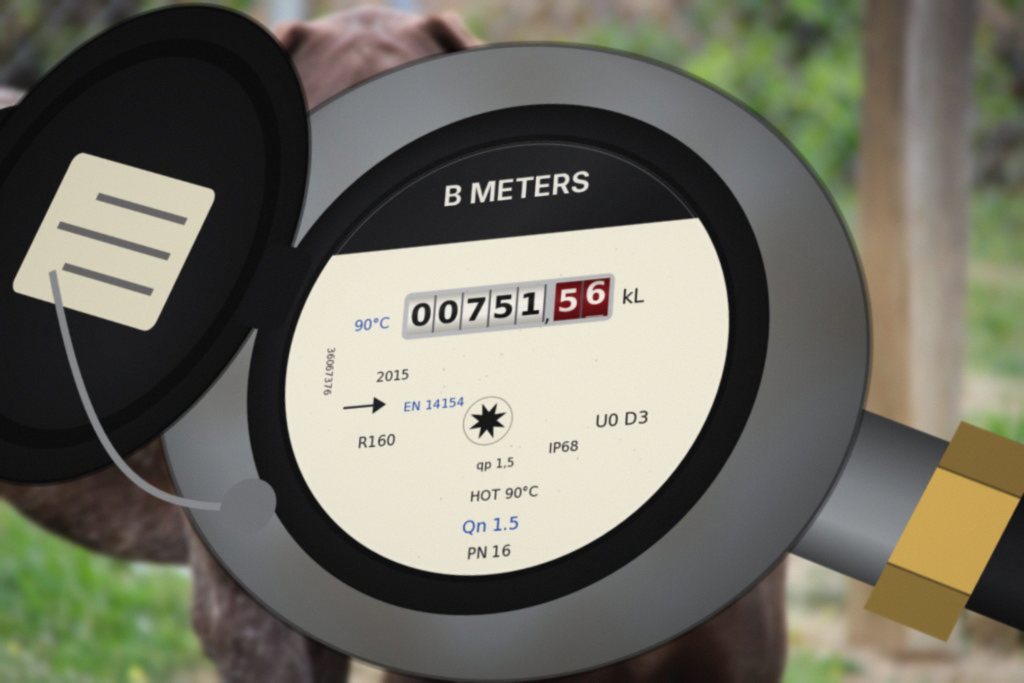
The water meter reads 751.56; kL
